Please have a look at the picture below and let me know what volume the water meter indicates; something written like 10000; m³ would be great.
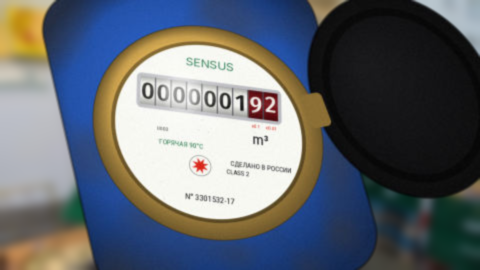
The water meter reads 1.92; m³
